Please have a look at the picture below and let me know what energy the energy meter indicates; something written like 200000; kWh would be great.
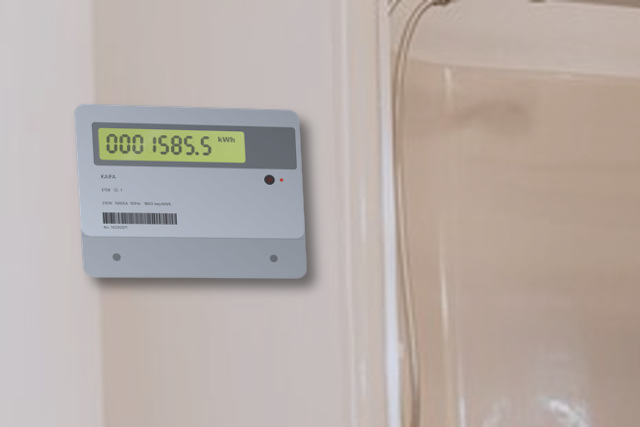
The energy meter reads 1585.5; kWh
